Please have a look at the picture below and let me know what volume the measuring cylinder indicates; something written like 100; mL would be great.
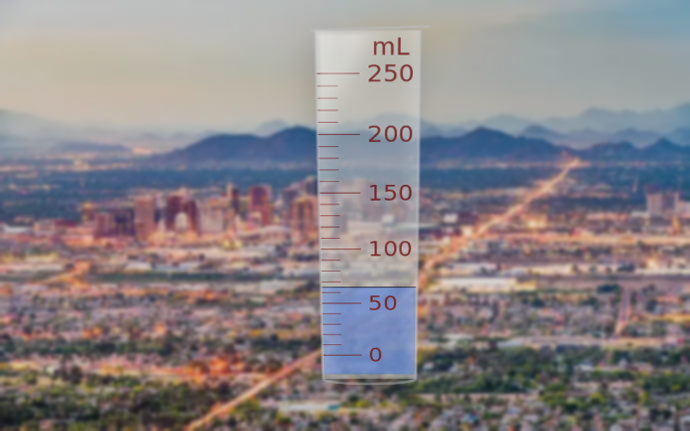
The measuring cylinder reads 65; mL
